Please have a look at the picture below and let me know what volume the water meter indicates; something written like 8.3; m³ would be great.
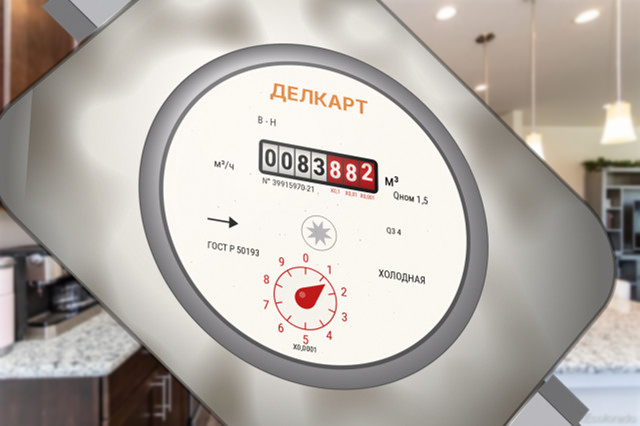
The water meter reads 83.8821; m³
